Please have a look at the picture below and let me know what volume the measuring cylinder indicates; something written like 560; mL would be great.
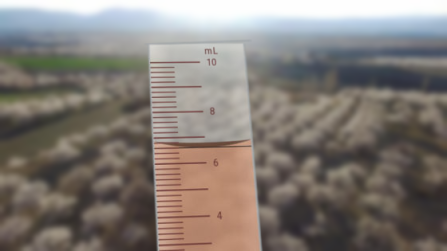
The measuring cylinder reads 6.6; mL
